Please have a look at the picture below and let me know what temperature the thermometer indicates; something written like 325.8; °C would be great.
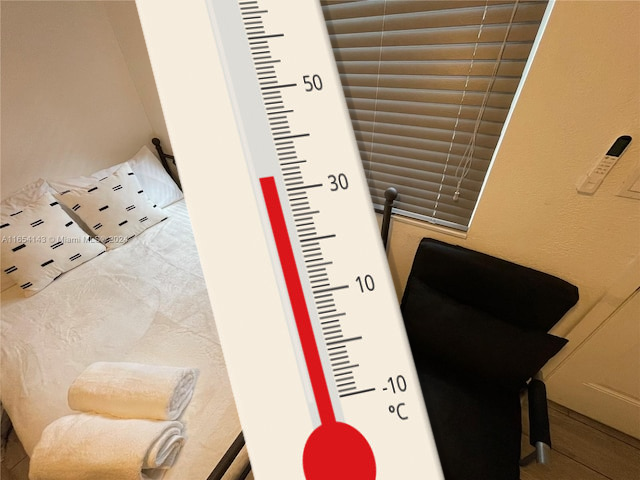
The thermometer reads 33; °C
